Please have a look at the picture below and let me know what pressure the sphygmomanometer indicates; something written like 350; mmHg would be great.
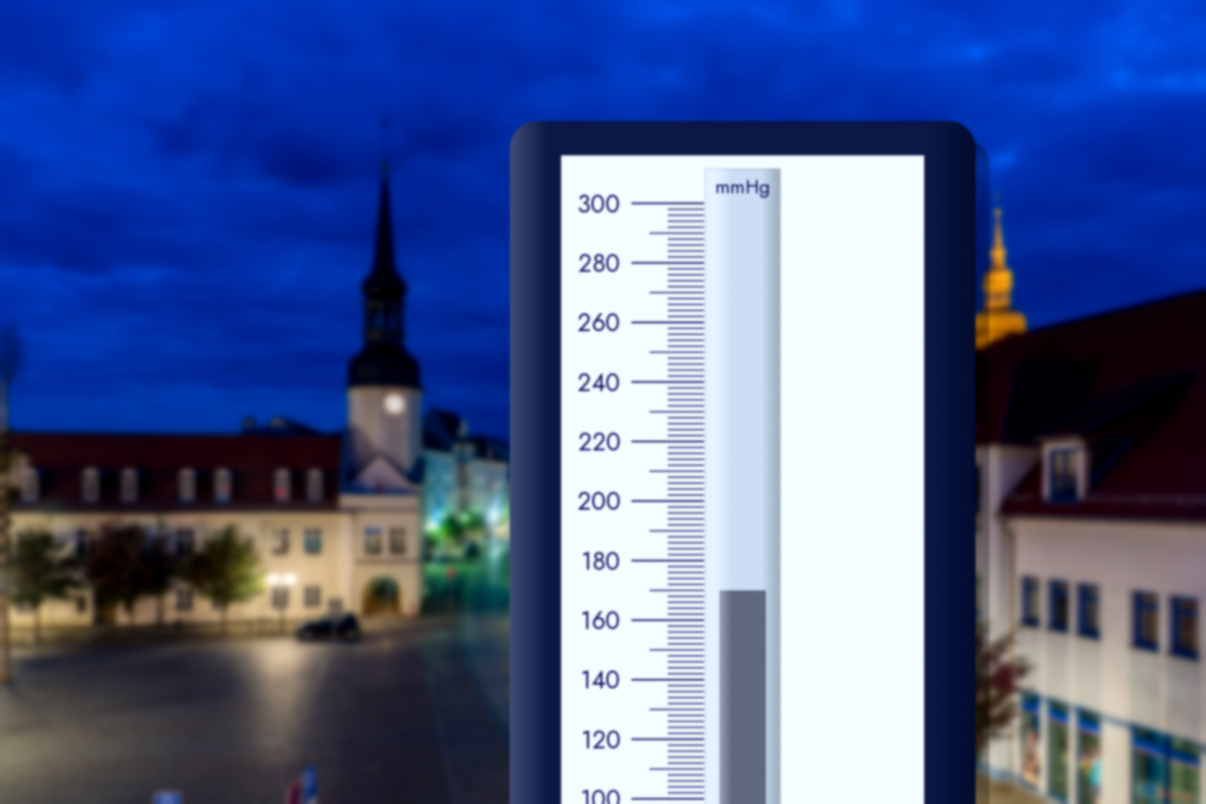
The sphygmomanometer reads 170; mmHg
